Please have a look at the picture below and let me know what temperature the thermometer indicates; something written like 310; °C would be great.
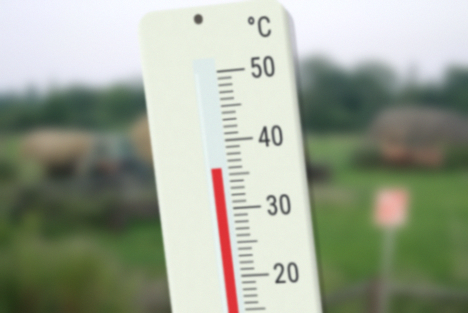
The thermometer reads 36; °C
